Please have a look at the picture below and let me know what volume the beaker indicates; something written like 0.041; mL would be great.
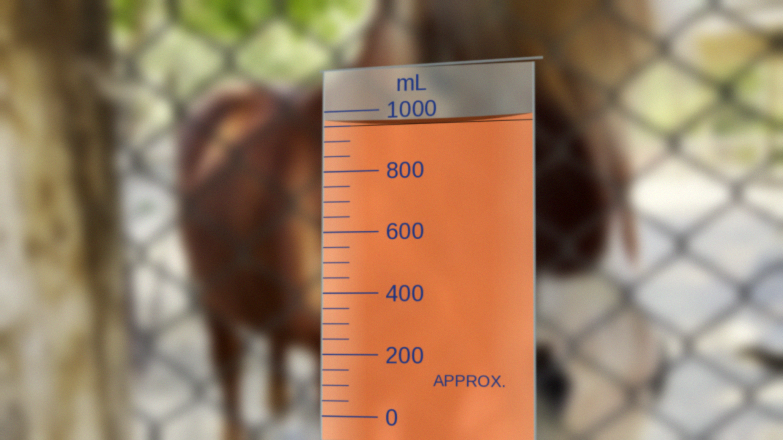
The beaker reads 950; mL
